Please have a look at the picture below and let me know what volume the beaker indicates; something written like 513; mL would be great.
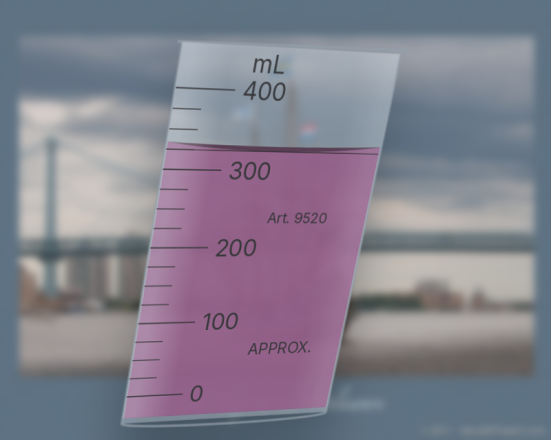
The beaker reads 325; mL
